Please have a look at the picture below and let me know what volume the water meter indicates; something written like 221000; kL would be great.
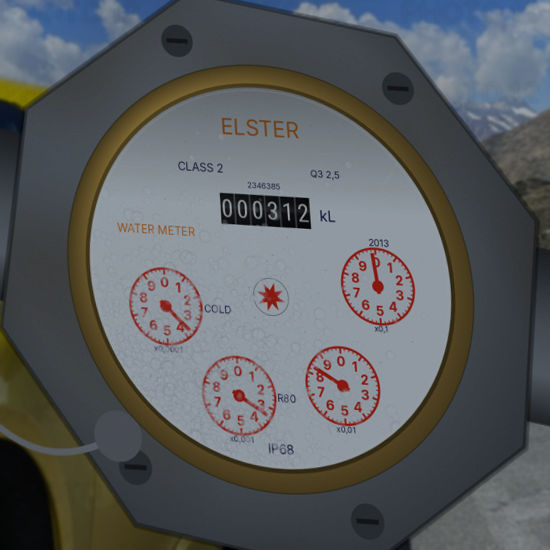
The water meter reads 311.9833; kL
